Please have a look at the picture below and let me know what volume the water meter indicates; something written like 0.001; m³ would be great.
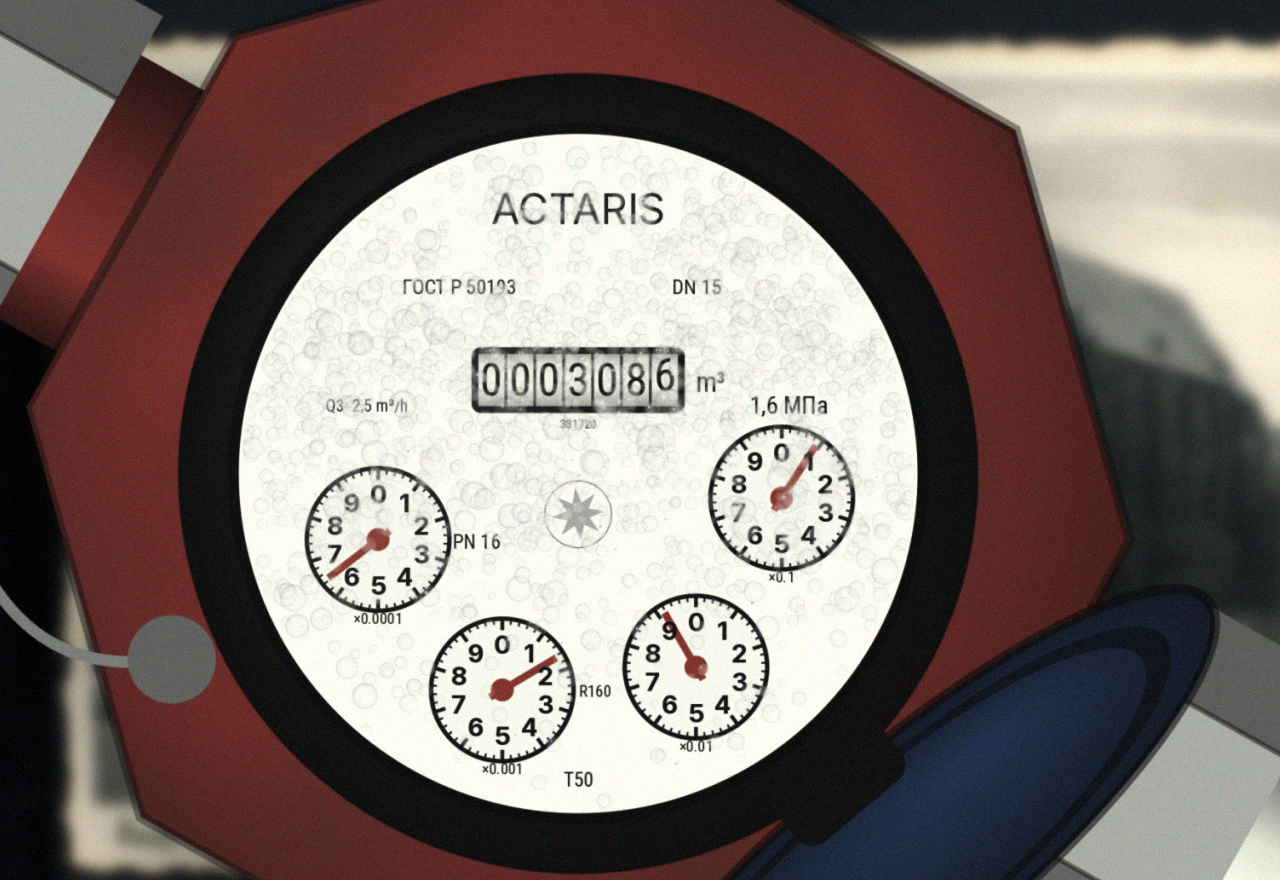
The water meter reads 3086.0916; m³
